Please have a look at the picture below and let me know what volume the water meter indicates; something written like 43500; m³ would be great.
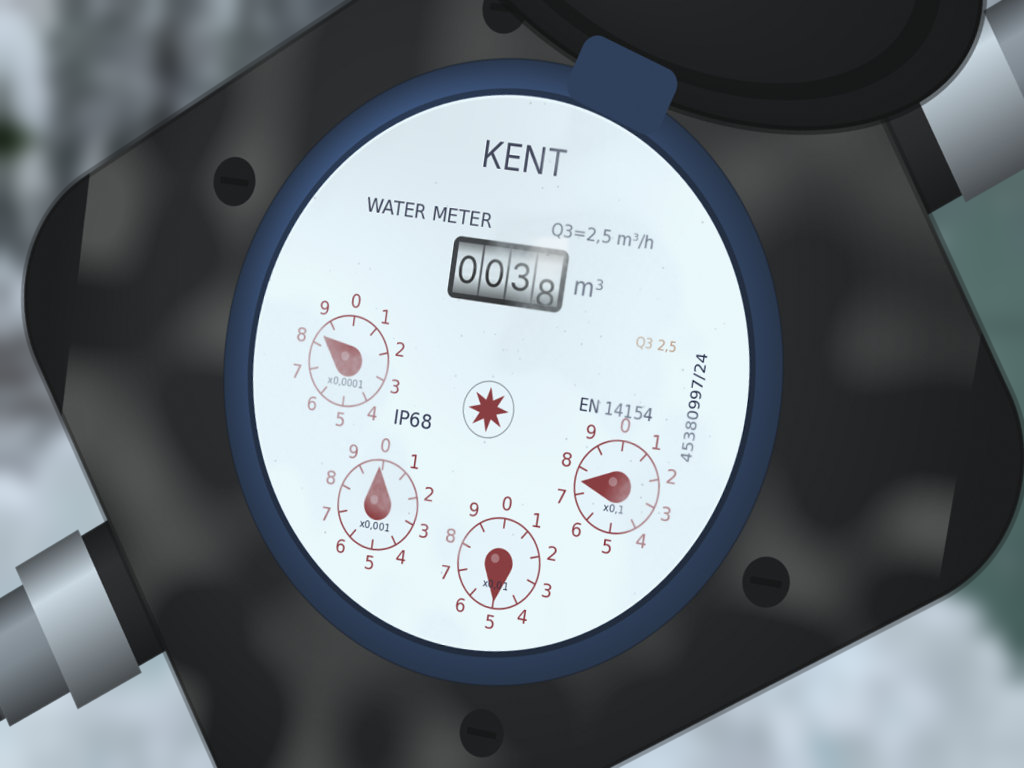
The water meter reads 37.7498; m³
